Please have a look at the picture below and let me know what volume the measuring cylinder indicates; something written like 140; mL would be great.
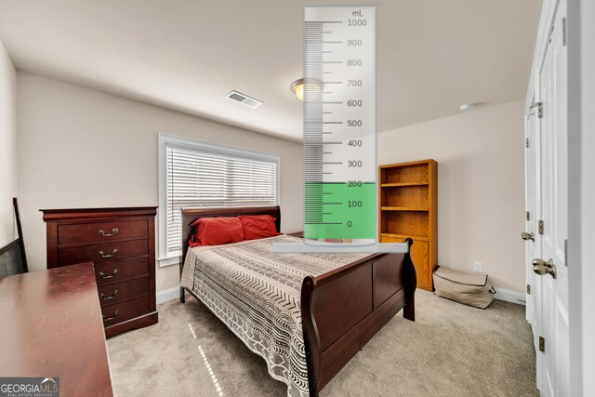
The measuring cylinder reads 200; mL
